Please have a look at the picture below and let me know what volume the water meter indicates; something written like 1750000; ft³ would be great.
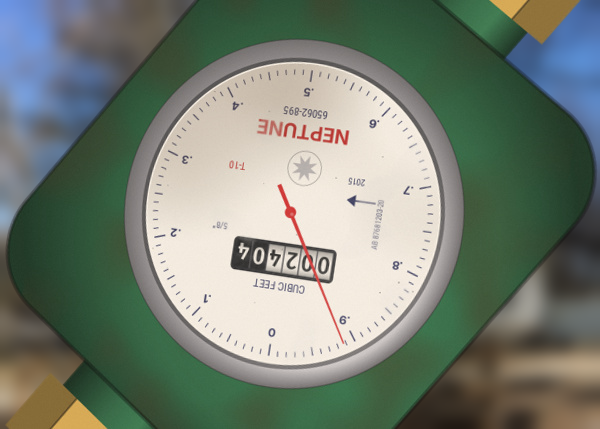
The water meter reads 2403.91; ft³
